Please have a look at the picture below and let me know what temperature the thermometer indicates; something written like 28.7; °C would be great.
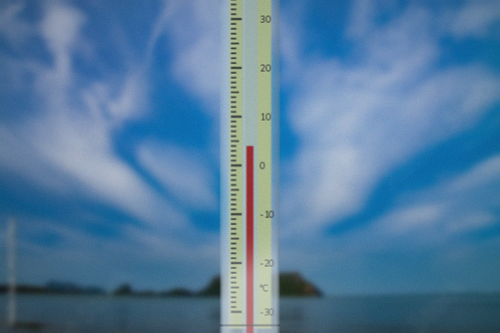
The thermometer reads 4; °C
